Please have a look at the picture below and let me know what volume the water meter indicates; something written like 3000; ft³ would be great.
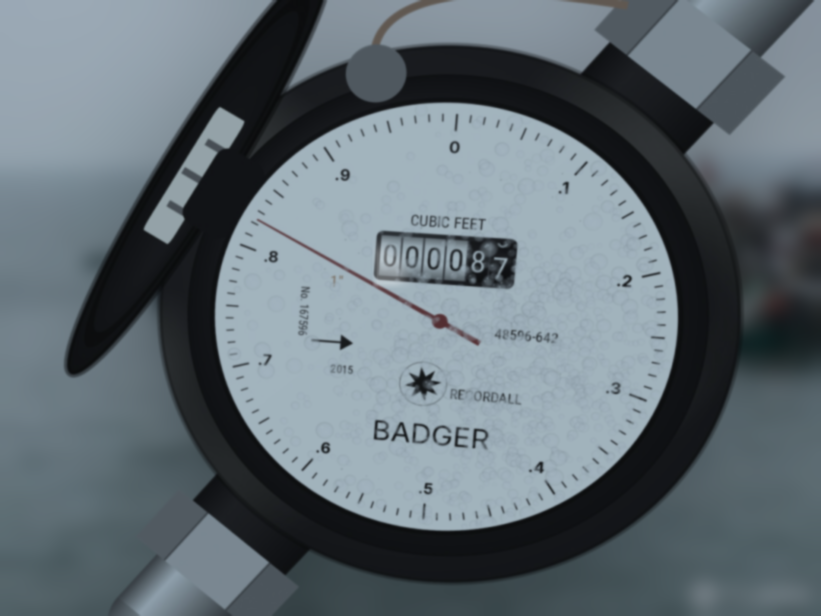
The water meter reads 86.82; ft³
